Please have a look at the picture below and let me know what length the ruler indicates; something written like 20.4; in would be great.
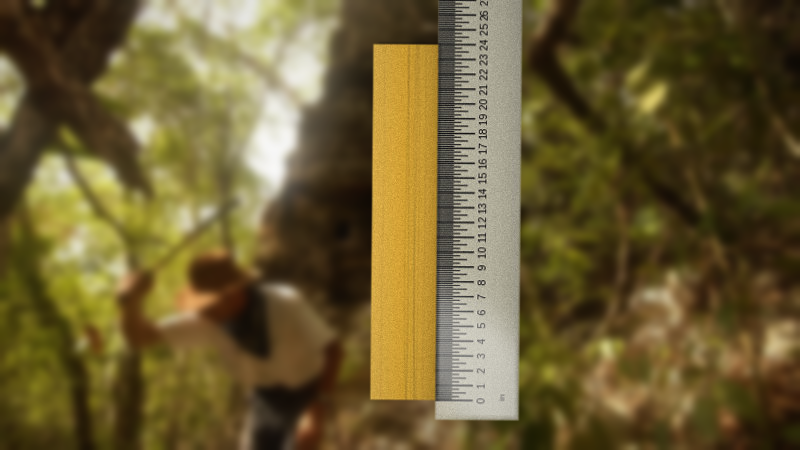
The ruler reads 24; in
